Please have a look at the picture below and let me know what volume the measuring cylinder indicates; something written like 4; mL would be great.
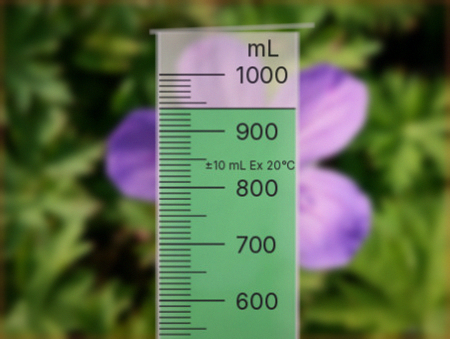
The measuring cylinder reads 940; mL
